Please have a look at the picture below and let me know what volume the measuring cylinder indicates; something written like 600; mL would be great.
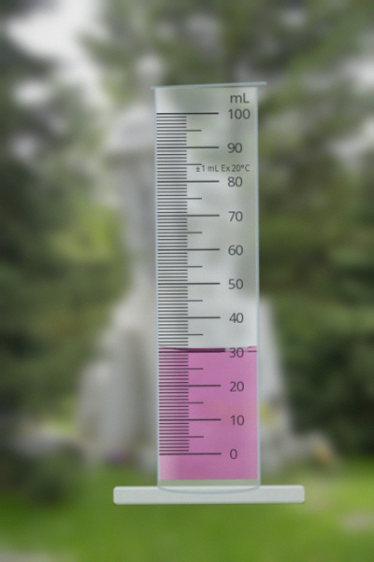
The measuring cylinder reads 30; mL
